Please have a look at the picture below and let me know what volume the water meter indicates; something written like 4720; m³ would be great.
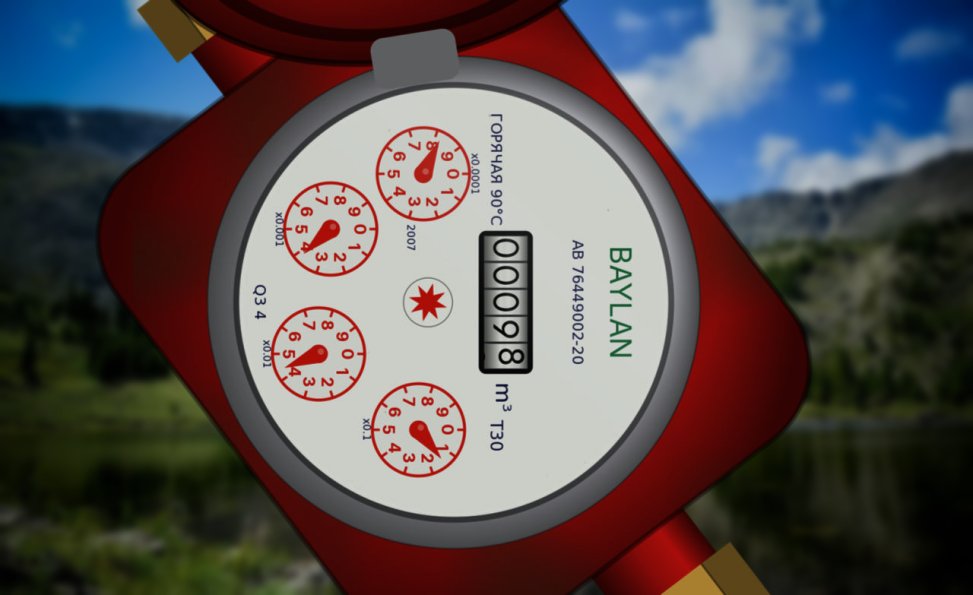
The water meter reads 98.1438; m³
